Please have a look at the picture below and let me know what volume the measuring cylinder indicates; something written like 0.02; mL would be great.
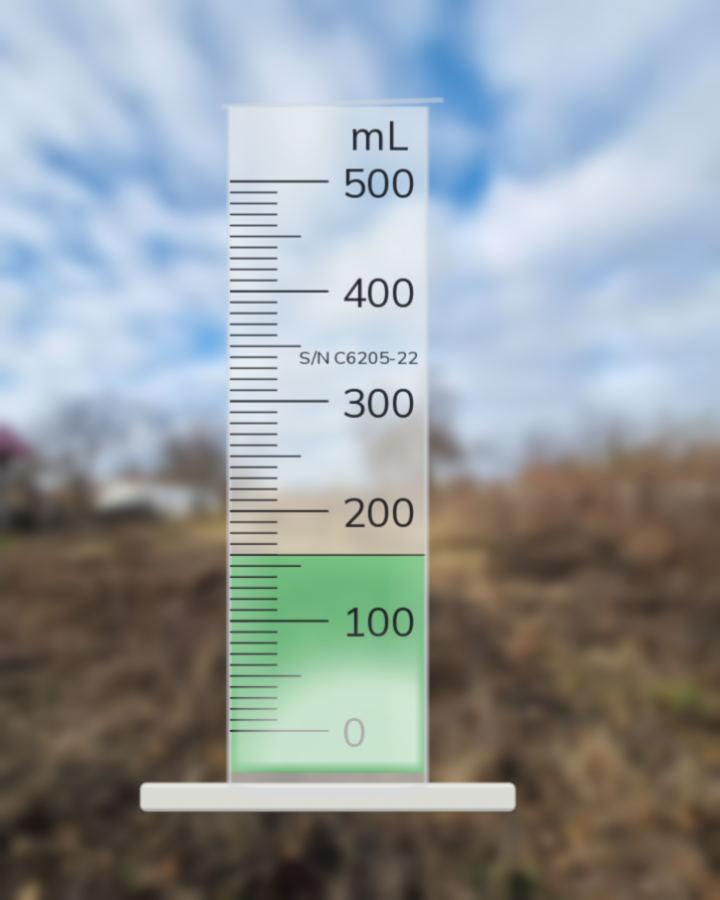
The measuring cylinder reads 160; mL
